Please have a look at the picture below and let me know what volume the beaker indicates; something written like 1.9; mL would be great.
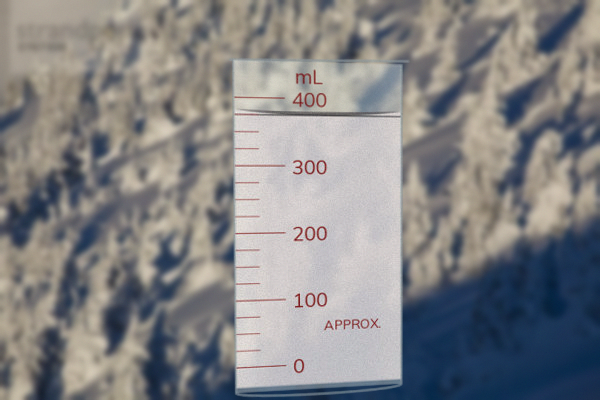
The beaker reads 375; mL
